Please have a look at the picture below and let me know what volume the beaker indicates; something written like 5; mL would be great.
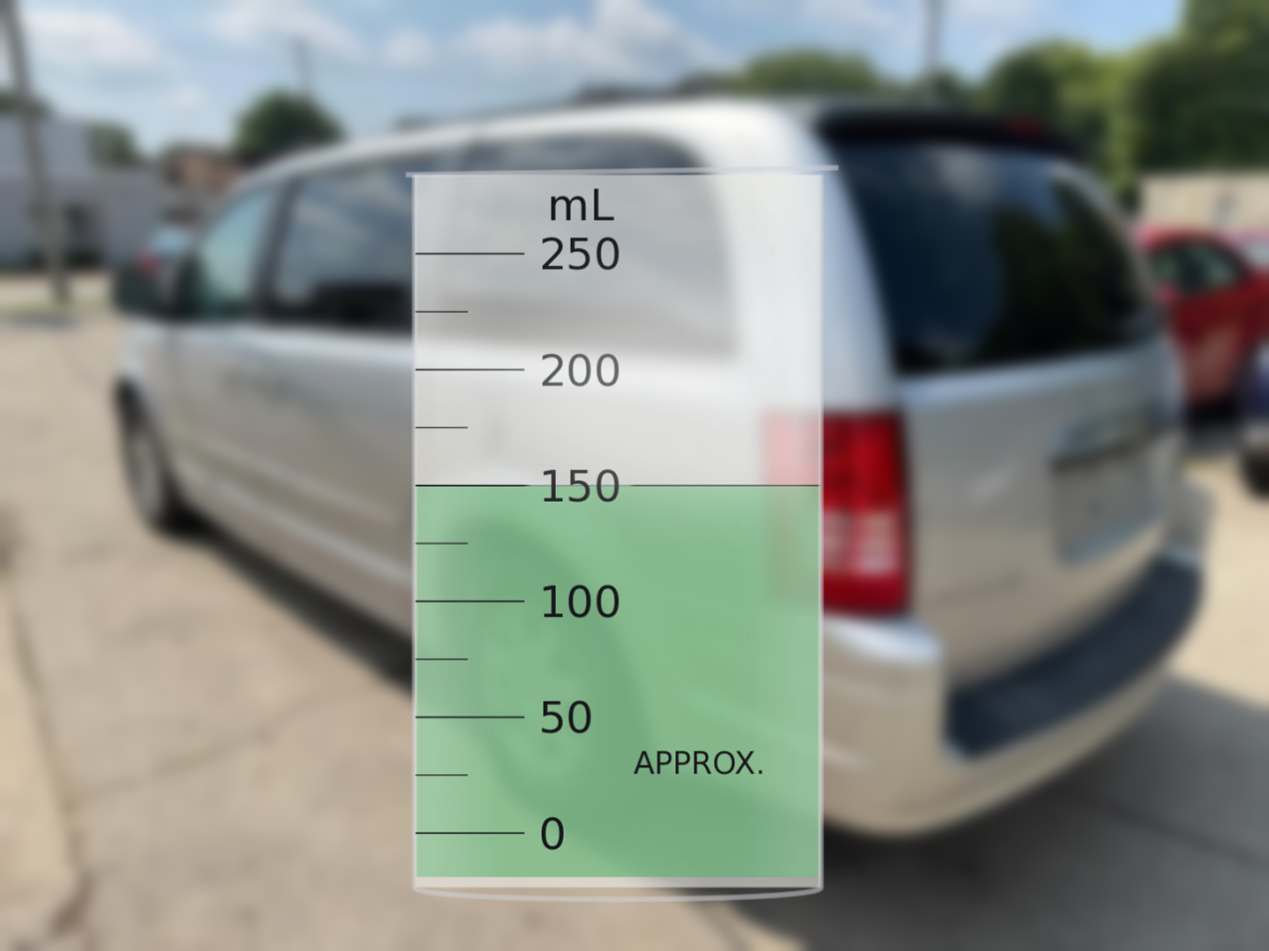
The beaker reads 150; mL
